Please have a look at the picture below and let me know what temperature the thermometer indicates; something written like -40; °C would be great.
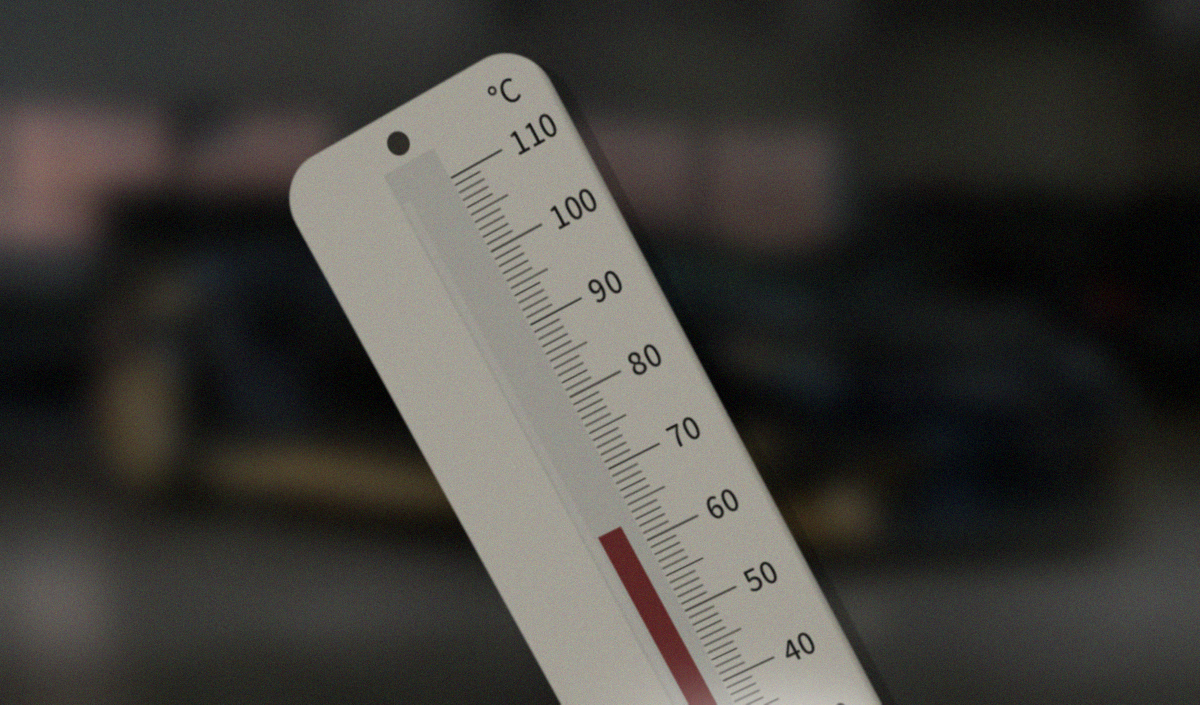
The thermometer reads 63; °C
